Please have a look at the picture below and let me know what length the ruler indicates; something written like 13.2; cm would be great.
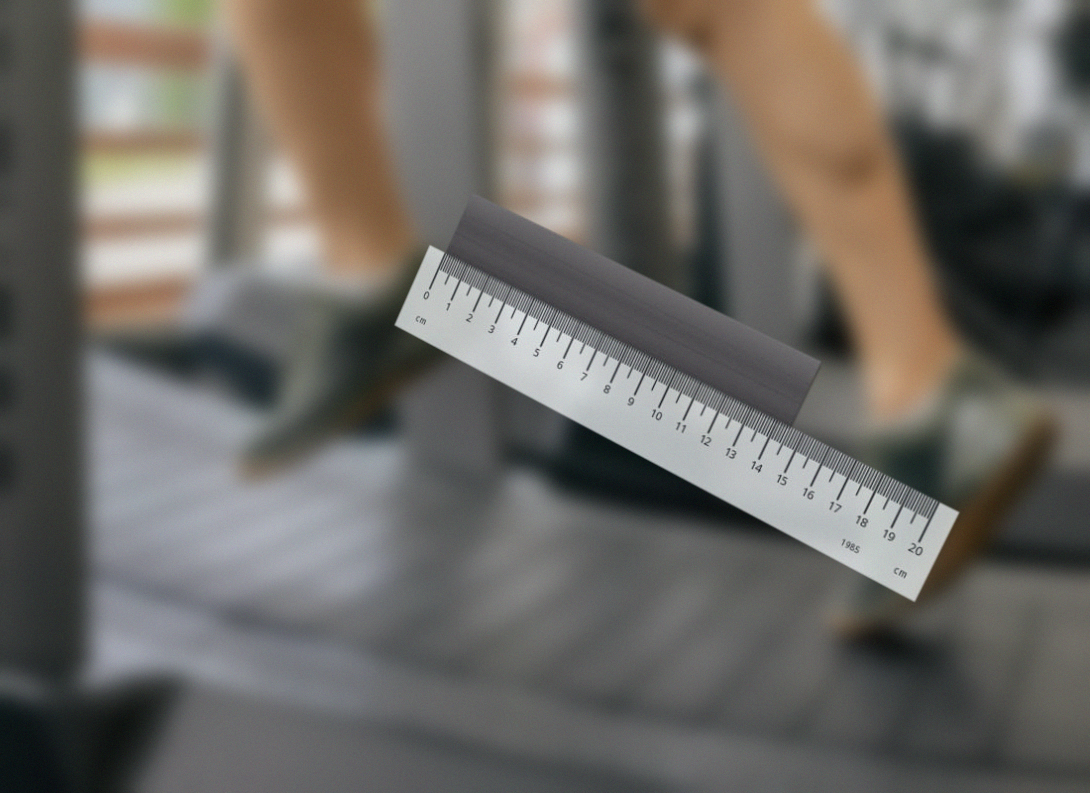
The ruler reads 14.5; cm
